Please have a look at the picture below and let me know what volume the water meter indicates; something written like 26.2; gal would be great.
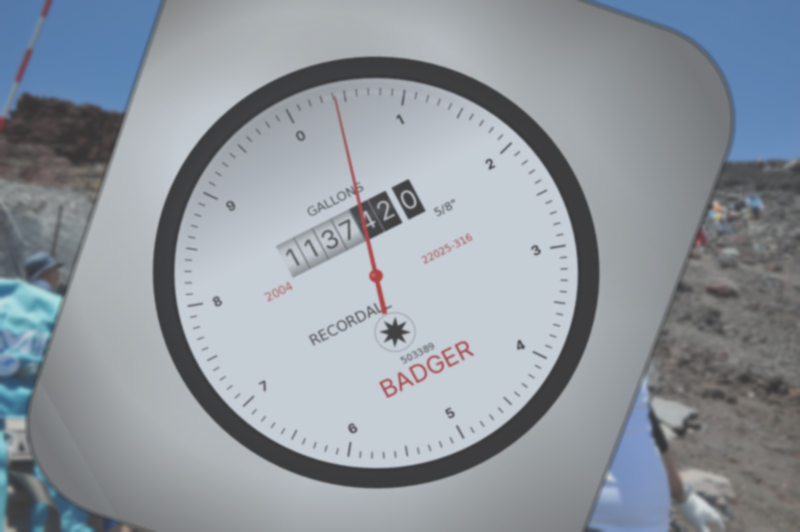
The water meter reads 1137420.4; gal
